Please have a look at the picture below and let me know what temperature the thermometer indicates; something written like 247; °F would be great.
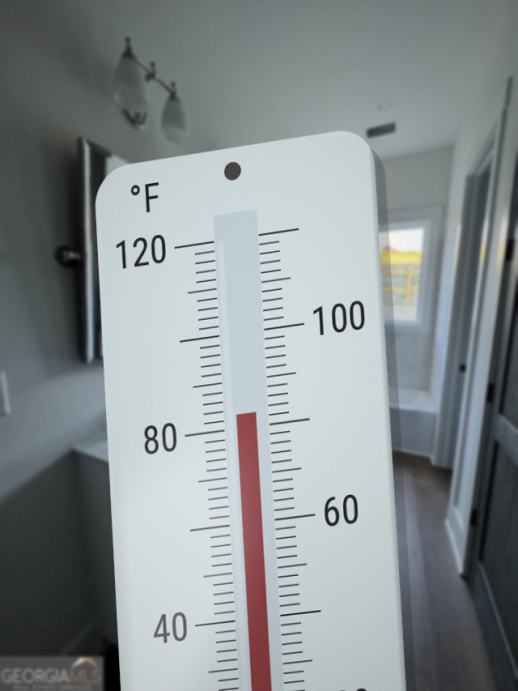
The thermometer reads 83; °F
